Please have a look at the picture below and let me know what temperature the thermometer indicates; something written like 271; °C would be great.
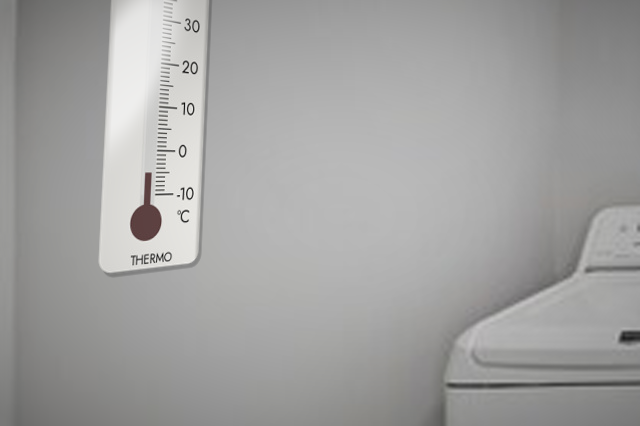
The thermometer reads -5; °C
